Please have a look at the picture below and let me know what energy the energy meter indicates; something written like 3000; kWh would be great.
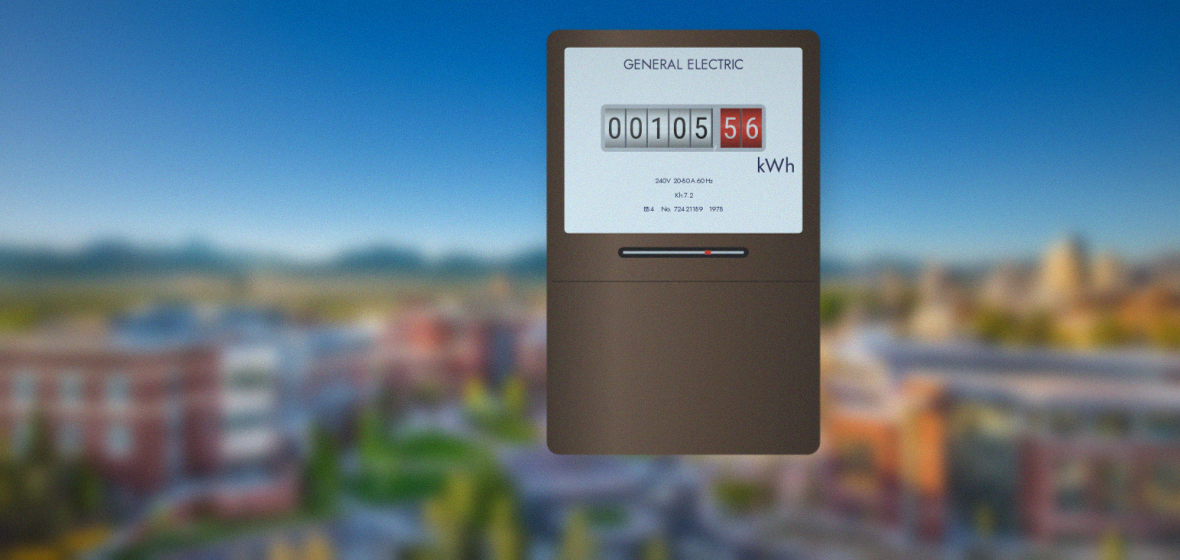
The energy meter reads 105.56; kWh
